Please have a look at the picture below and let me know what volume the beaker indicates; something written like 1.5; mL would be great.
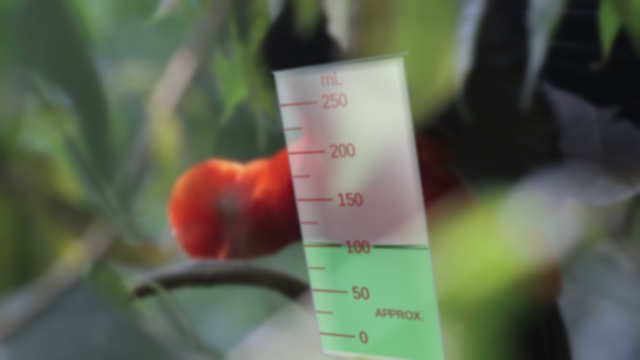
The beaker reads 100; mL
